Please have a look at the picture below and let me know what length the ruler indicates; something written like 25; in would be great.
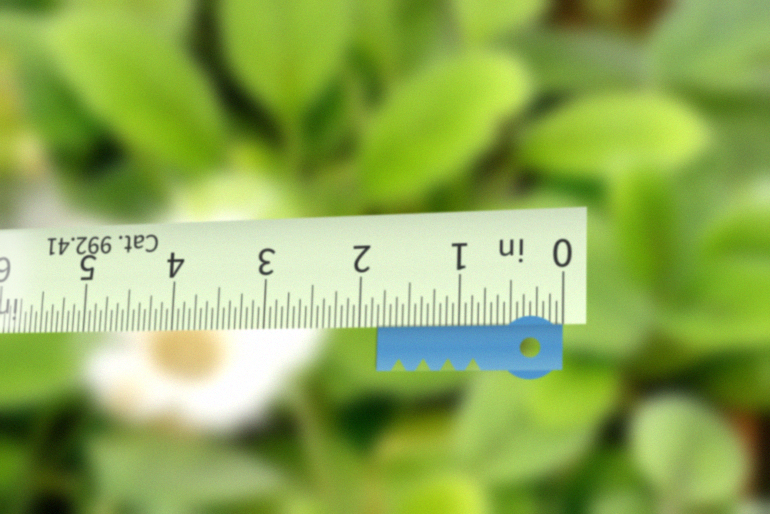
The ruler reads 1.8125; in
